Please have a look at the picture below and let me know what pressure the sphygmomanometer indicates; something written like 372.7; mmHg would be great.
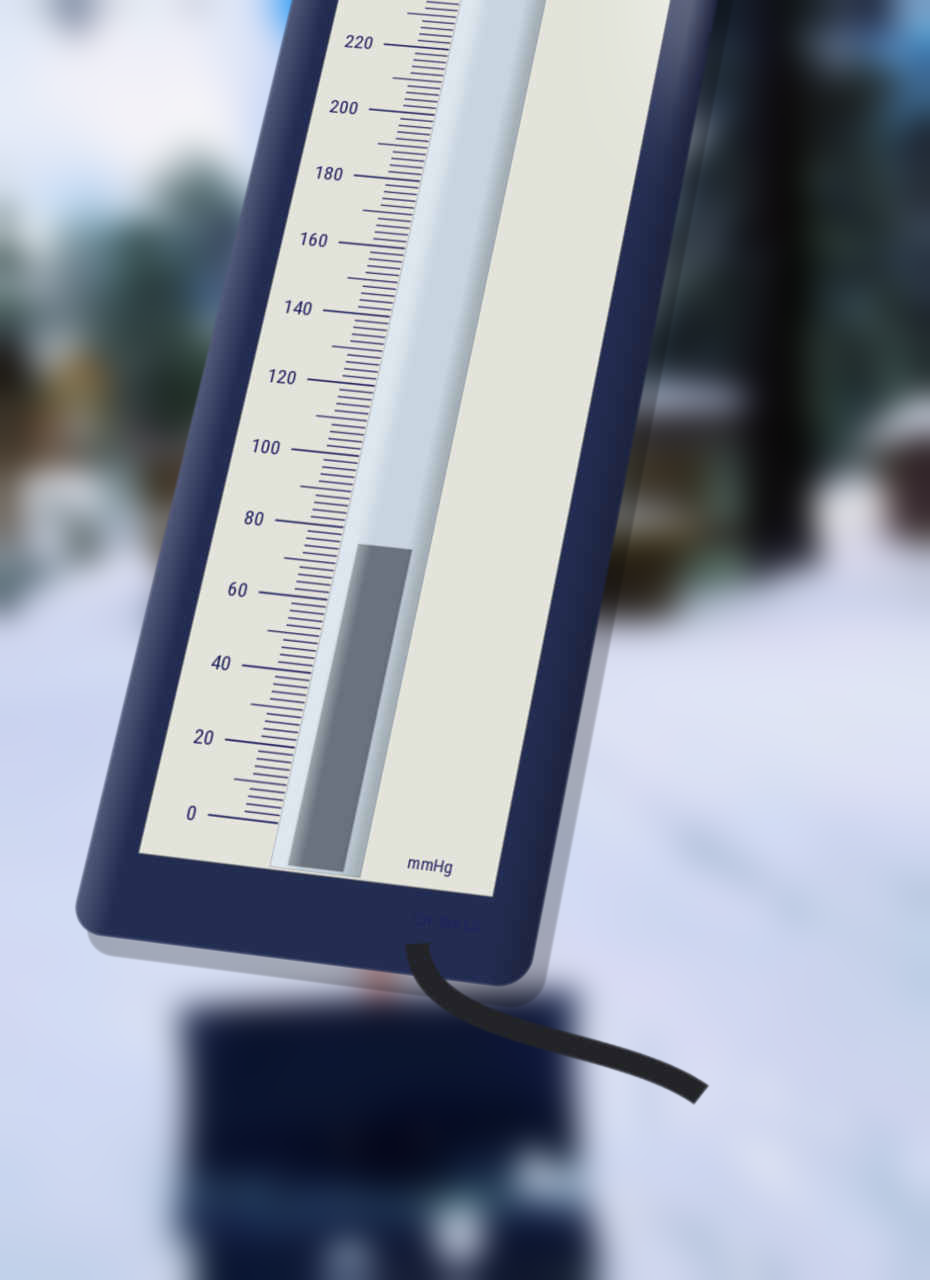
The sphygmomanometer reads 76; mmHg
